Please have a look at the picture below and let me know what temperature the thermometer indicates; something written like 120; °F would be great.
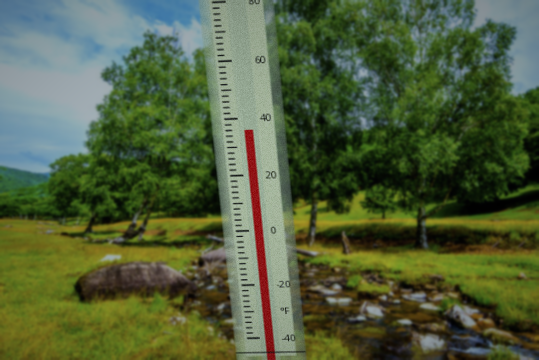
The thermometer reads 36; °F
